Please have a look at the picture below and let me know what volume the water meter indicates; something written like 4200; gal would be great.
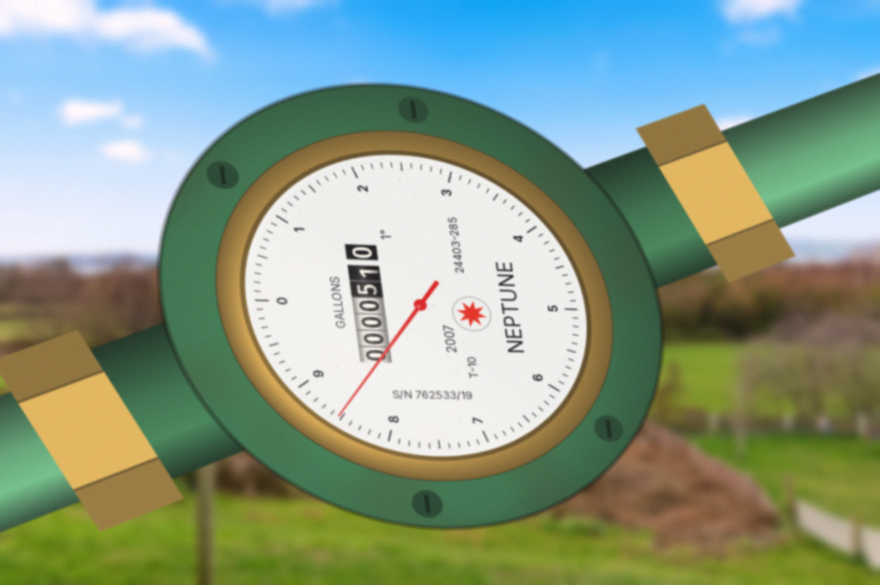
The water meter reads 508.5; gal
